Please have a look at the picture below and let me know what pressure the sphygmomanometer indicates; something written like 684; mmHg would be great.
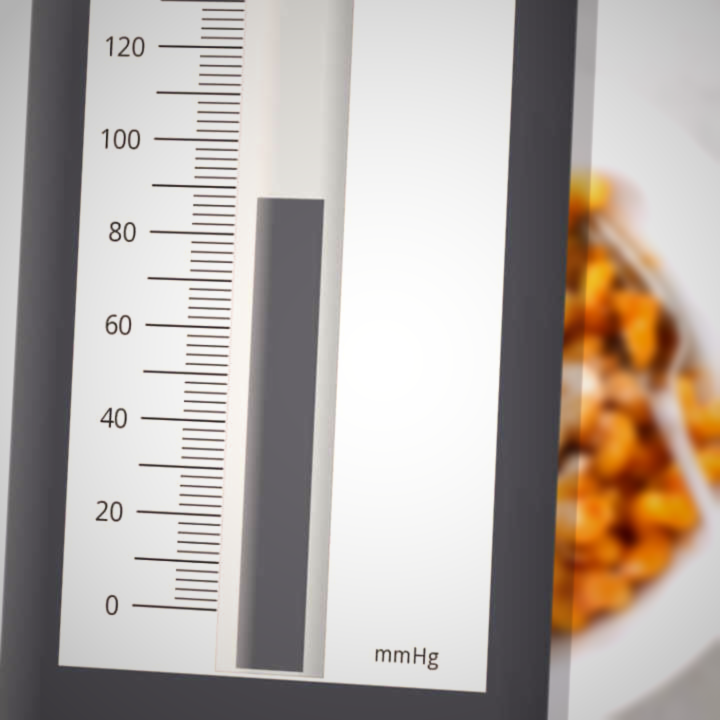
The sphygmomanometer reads 88; mmHg
